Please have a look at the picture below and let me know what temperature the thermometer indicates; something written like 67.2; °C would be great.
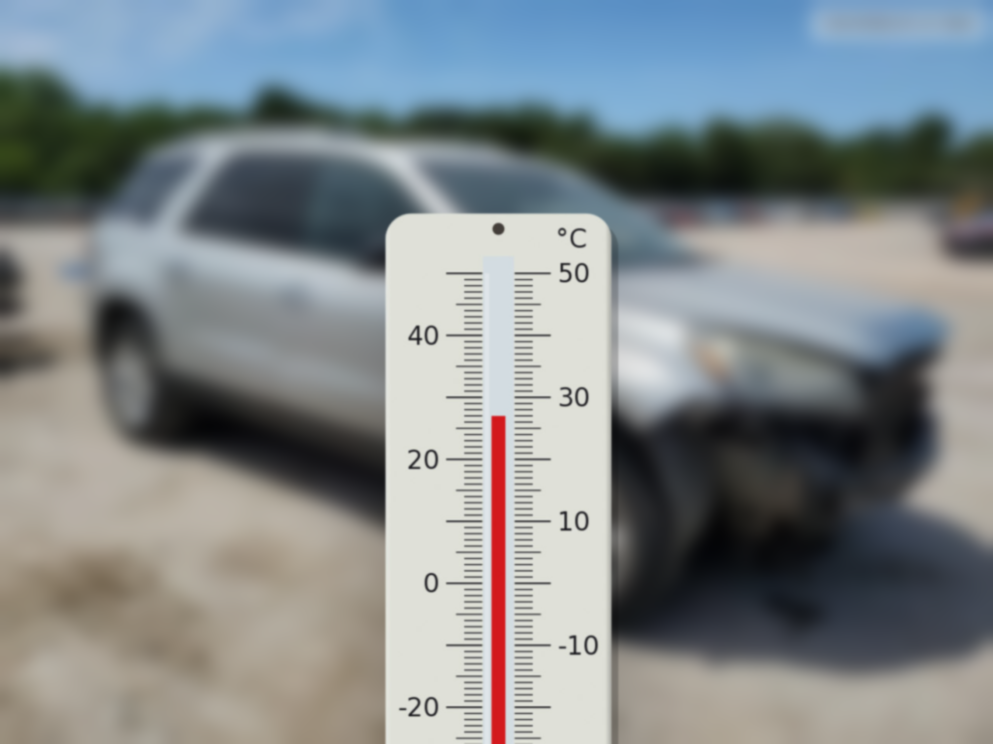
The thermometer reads 27; °C
